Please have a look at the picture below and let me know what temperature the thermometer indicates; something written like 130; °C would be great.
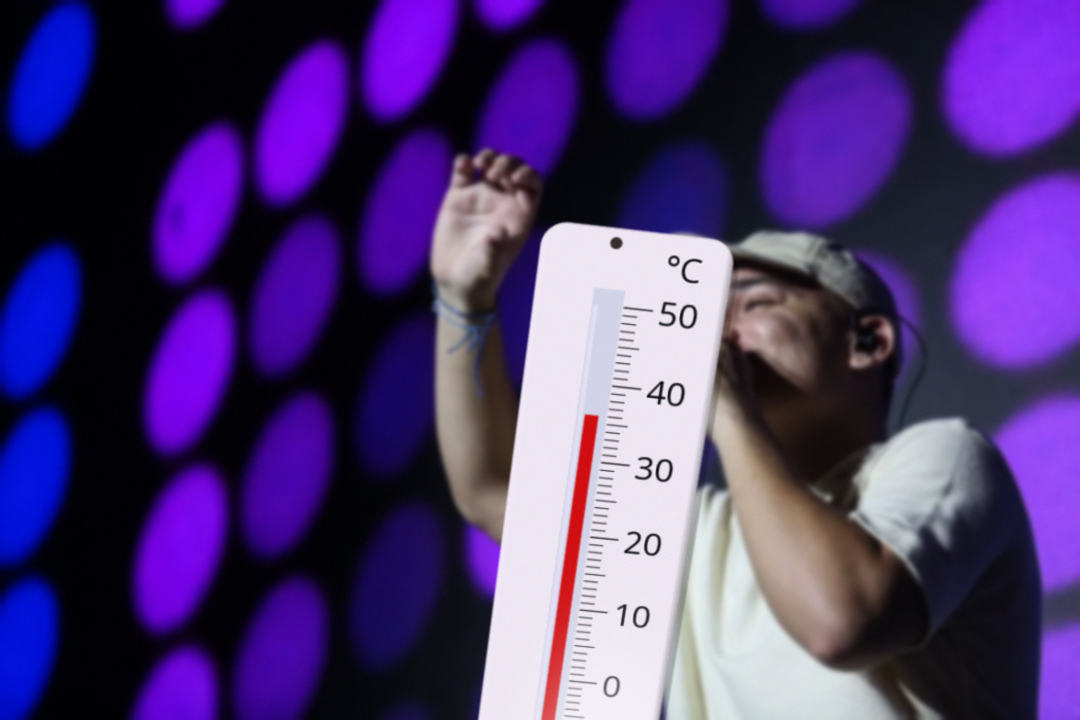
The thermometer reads 36; °C
